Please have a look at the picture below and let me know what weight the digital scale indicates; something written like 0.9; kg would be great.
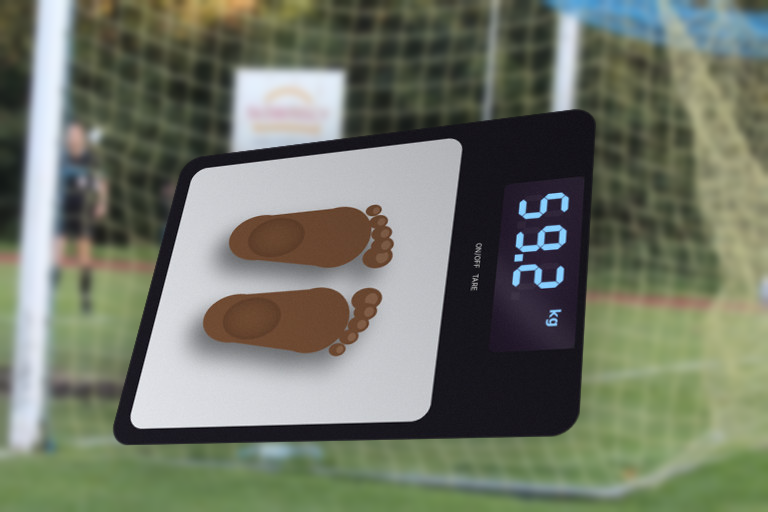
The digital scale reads 59.2; kg
